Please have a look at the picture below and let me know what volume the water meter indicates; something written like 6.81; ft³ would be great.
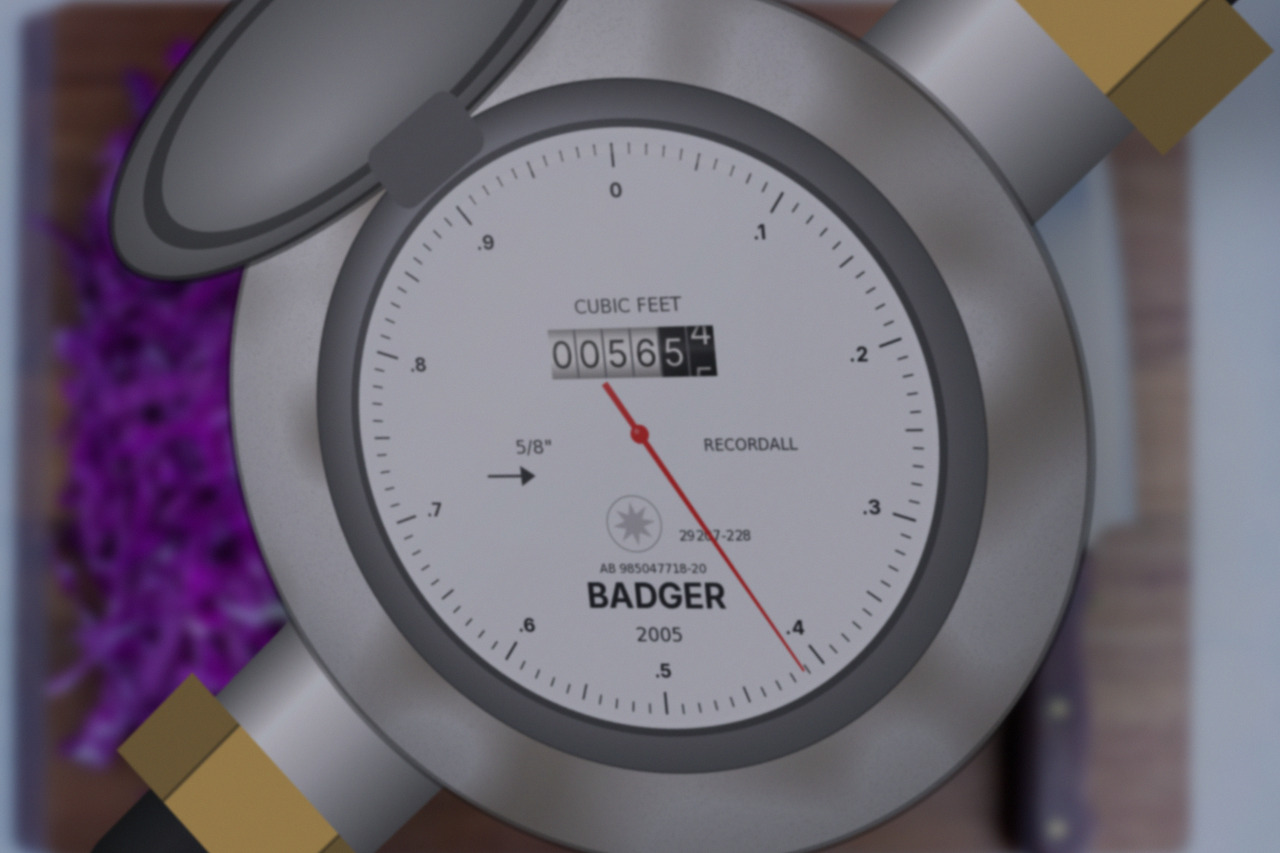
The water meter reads 5654.41; ft³
